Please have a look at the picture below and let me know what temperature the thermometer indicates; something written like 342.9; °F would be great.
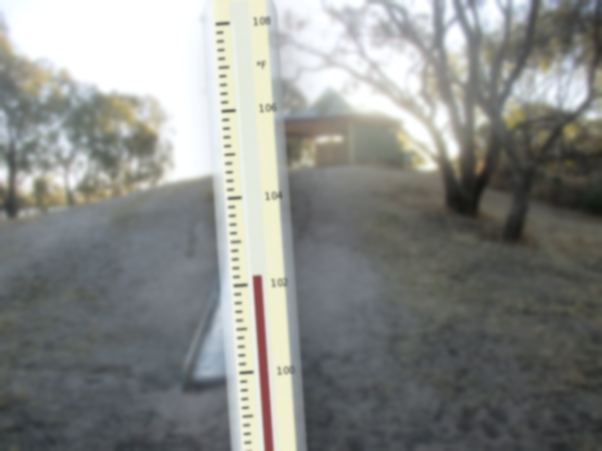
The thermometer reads 102.2; °F
